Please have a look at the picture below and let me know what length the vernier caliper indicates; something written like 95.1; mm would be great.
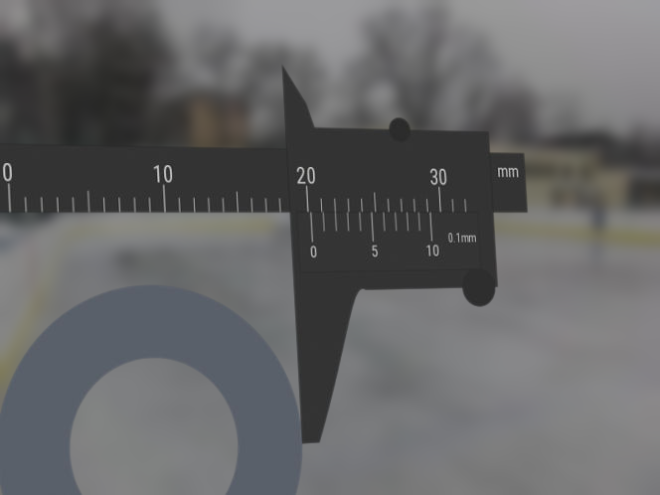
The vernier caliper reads 20.2; mm
